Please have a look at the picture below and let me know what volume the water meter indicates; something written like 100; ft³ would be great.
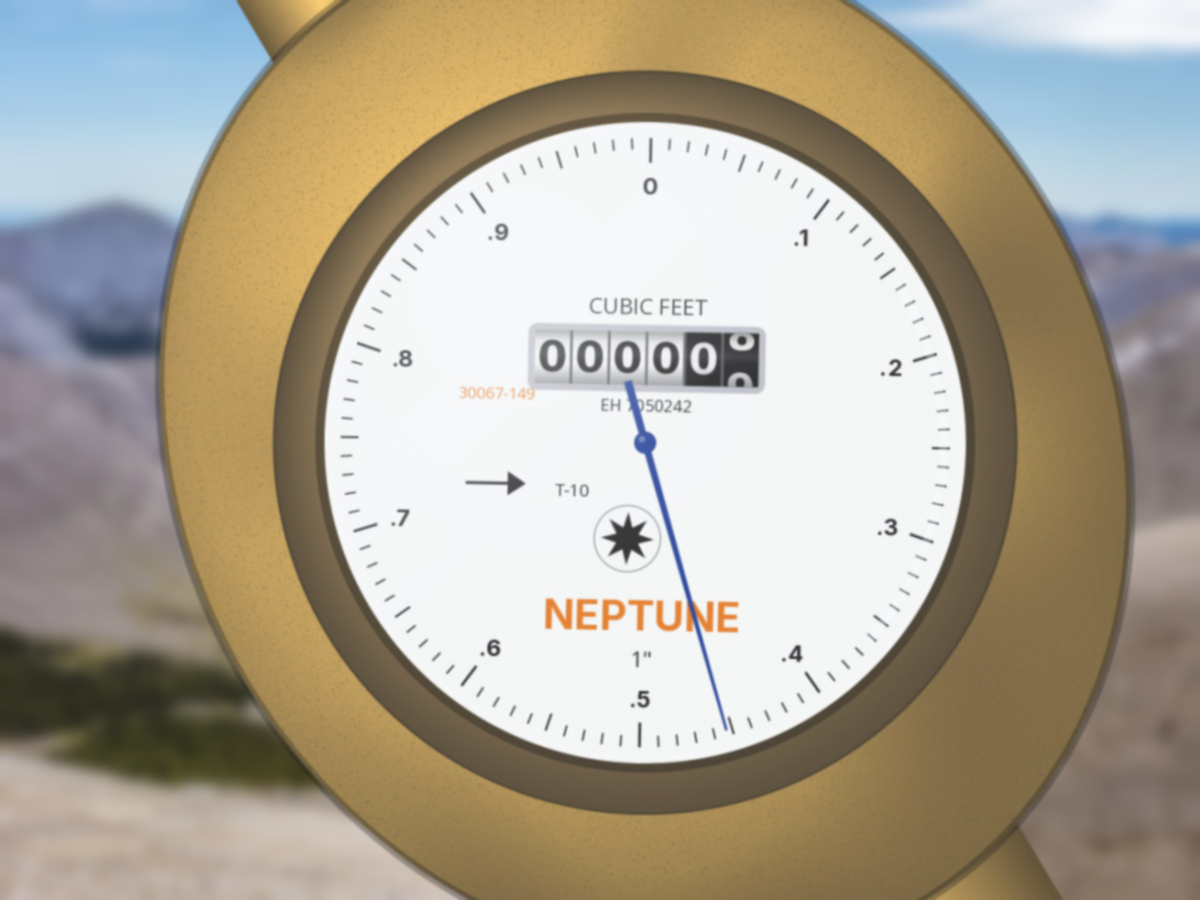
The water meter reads 8.45; ft³
